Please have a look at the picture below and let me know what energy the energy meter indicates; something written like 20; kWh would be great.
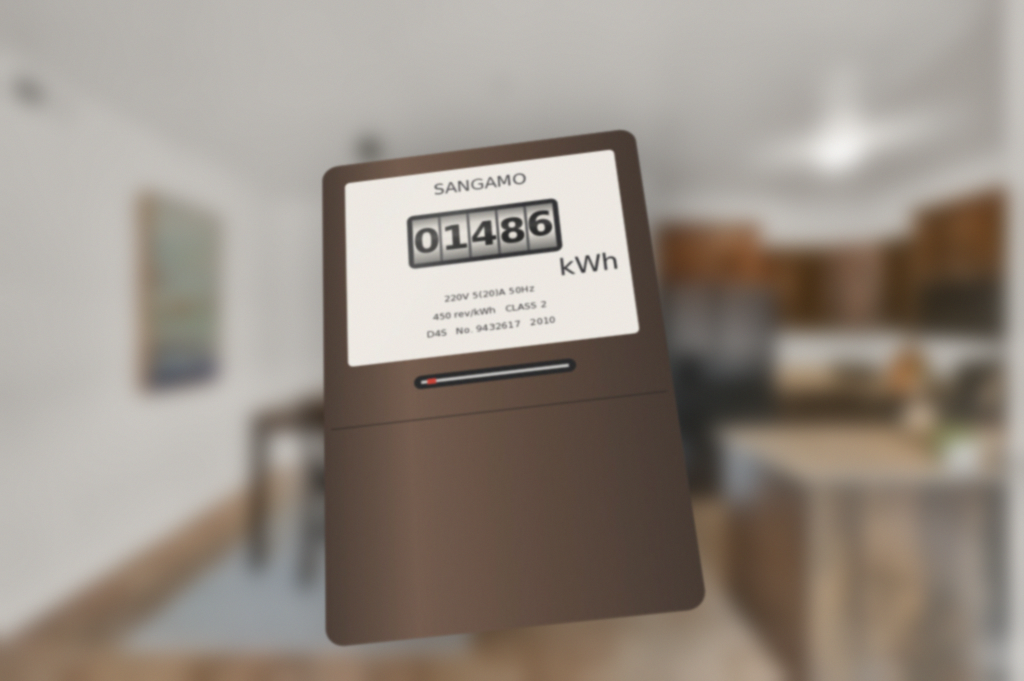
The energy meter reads 1486; kWh
